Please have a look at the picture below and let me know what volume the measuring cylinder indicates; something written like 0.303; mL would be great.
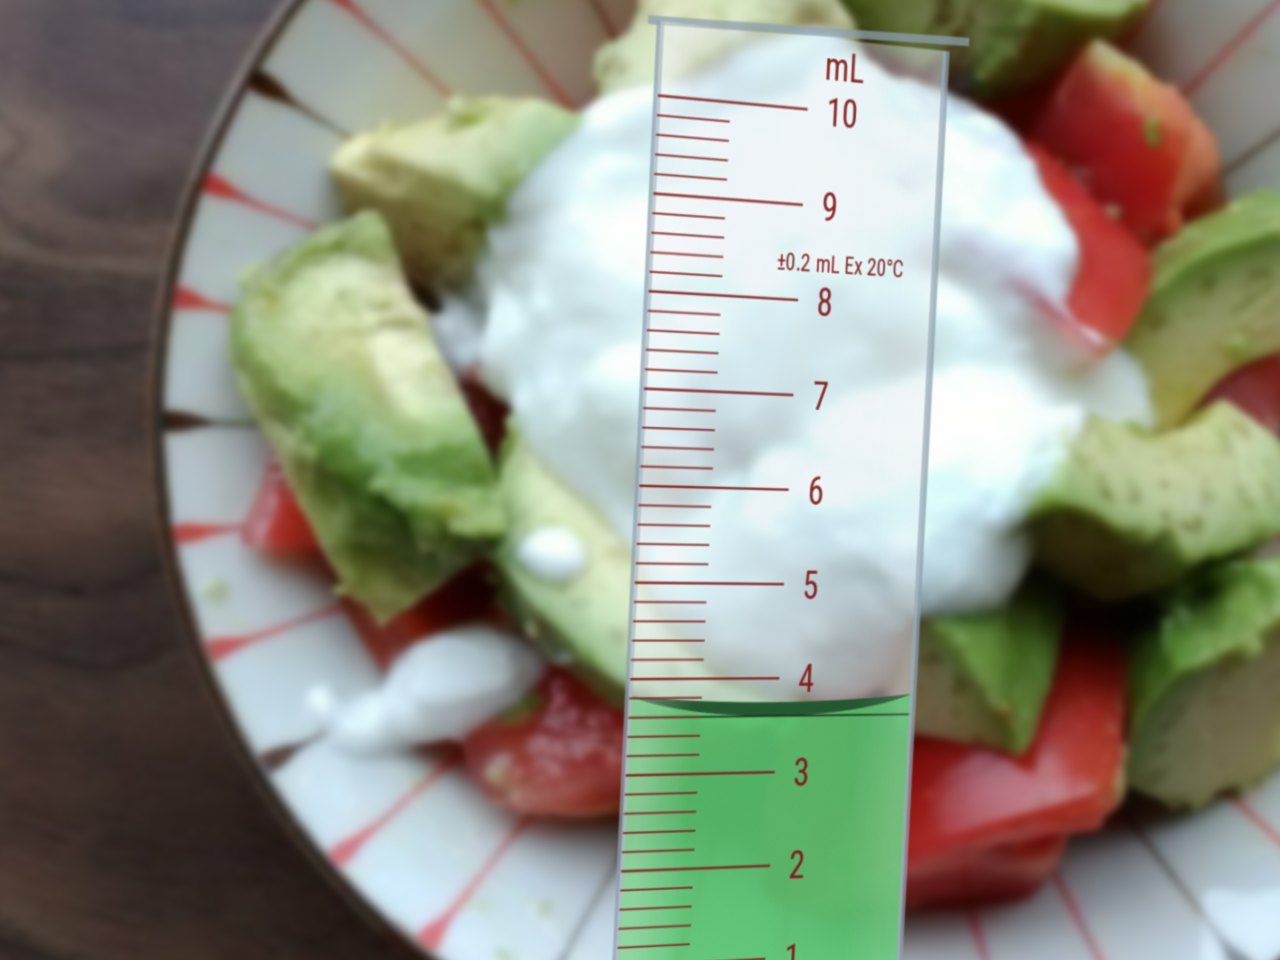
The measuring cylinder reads 3.6; mL
